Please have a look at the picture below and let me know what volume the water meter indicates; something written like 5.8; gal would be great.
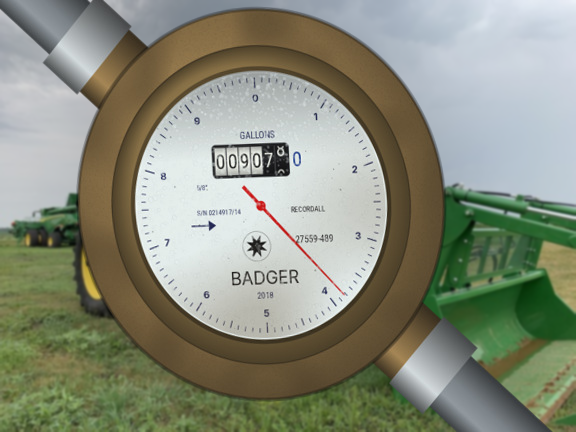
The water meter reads 90783.8; gal
